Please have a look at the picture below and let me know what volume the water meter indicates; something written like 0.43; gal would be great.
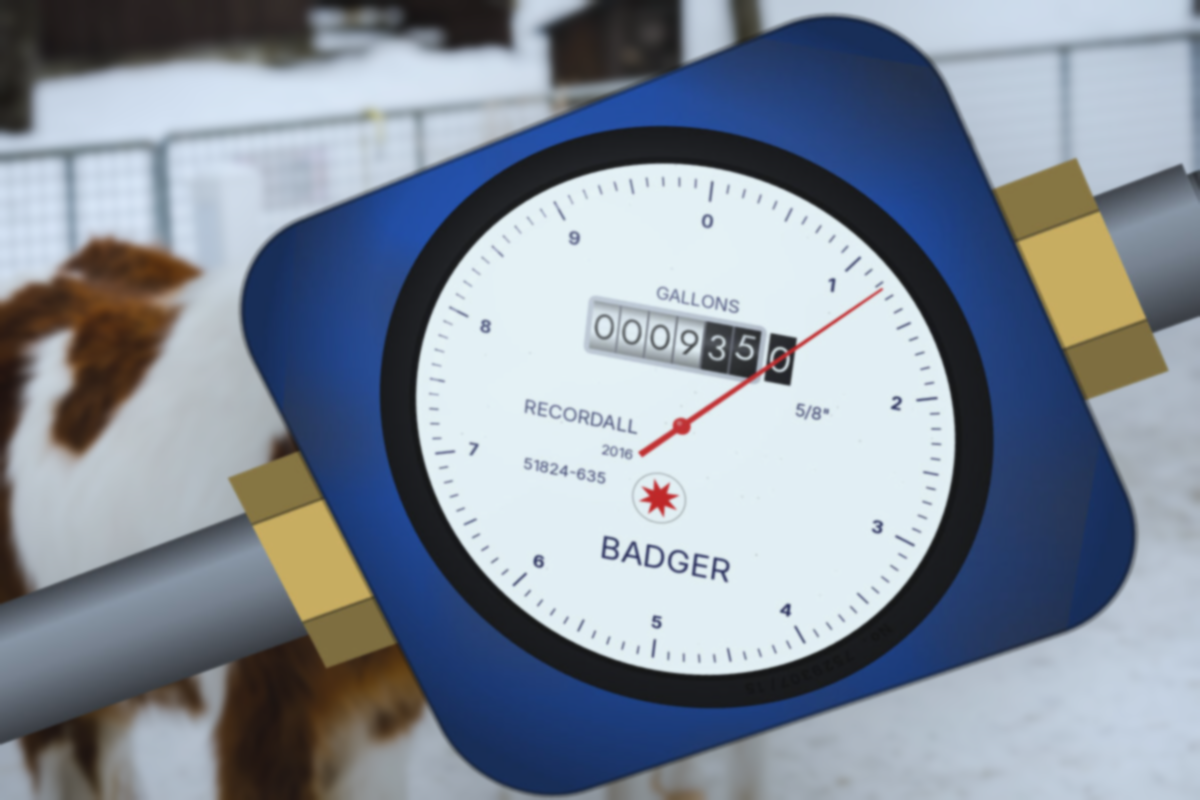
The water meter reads 9351.2; gal
